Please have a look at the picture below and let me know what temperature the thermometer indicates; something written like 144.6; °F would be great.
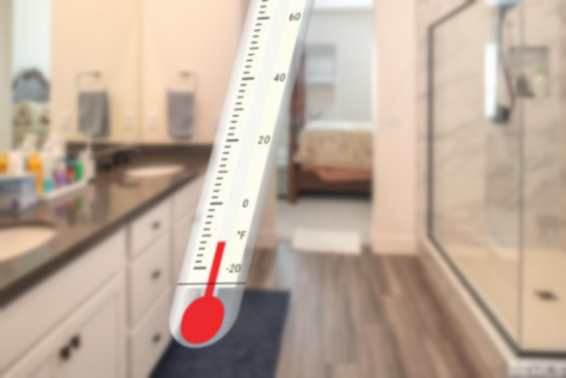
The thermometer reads -12; °F
